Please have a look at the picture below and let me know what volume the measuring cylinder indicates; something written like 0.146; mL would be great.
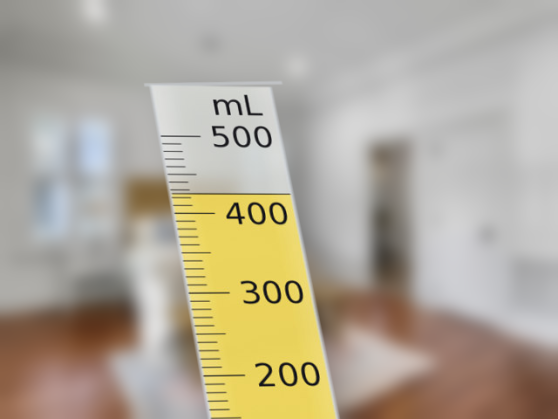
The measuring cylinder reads 425; mL
